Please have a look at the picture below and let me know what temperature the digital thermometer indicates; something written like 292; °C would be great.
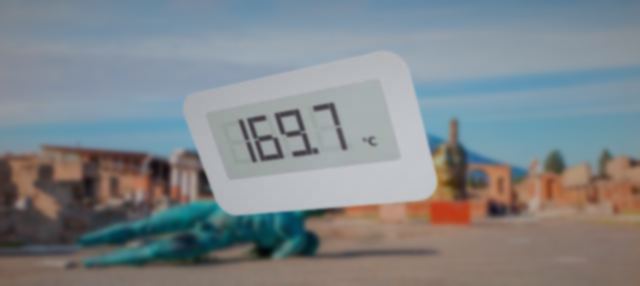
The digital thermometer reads 169.7; °C
